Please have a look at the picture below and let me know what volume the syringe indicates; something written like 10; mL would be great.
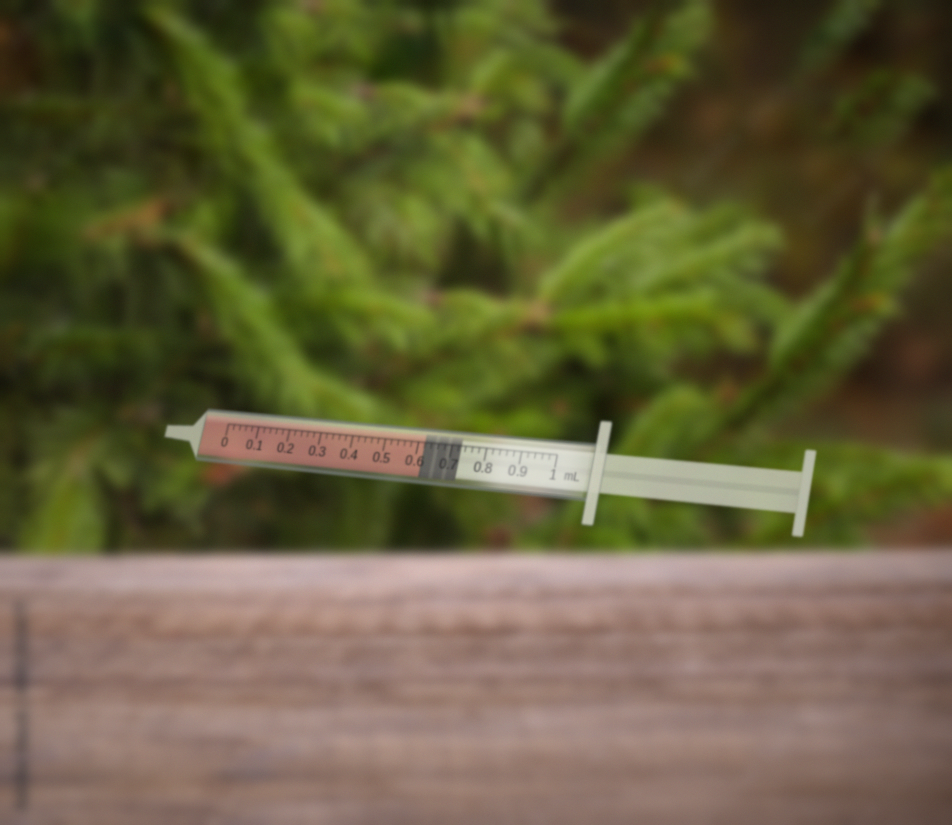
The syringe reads 0.62; mL
